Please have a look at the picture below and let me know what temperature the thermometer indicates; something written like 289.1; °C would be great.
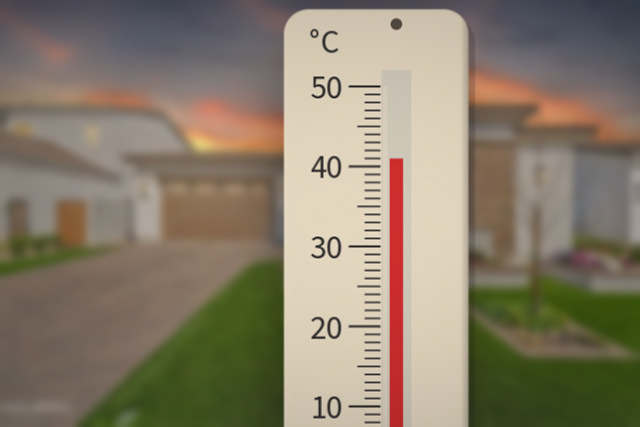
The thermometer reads 41; °C
